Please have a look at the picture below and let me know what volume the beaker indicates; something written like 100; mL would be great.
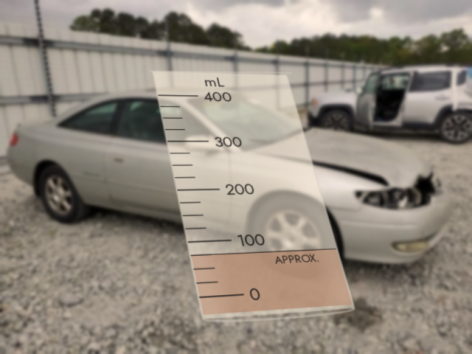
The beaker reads 75; mL
